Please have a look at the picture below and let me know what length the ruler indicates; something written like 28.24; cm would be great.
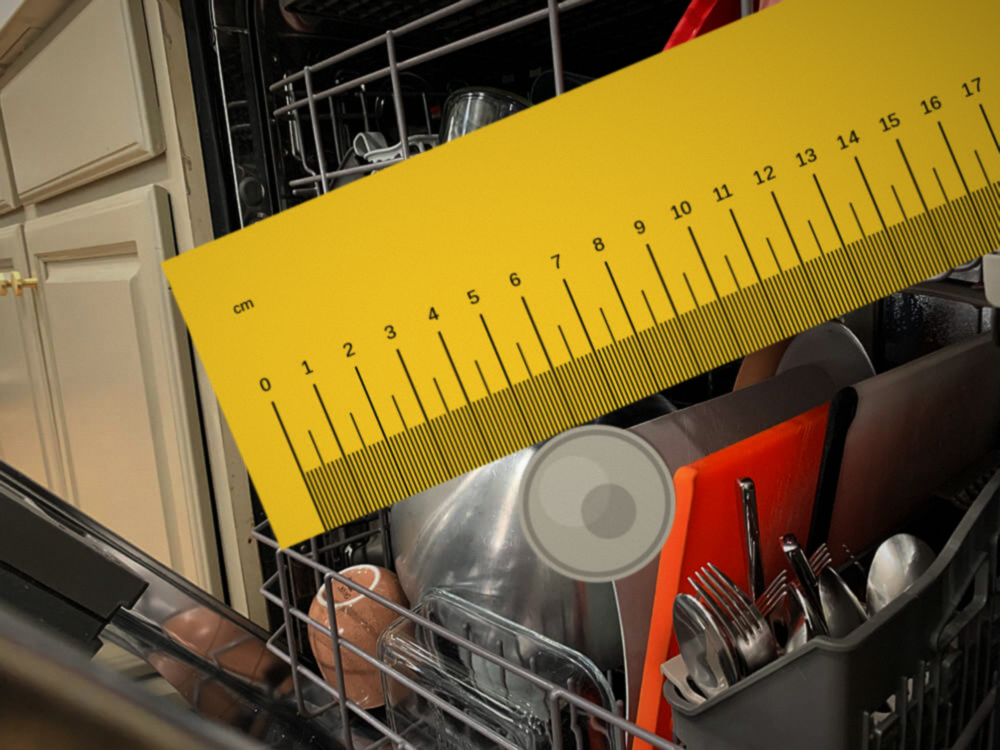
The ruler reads 3.5; cm
